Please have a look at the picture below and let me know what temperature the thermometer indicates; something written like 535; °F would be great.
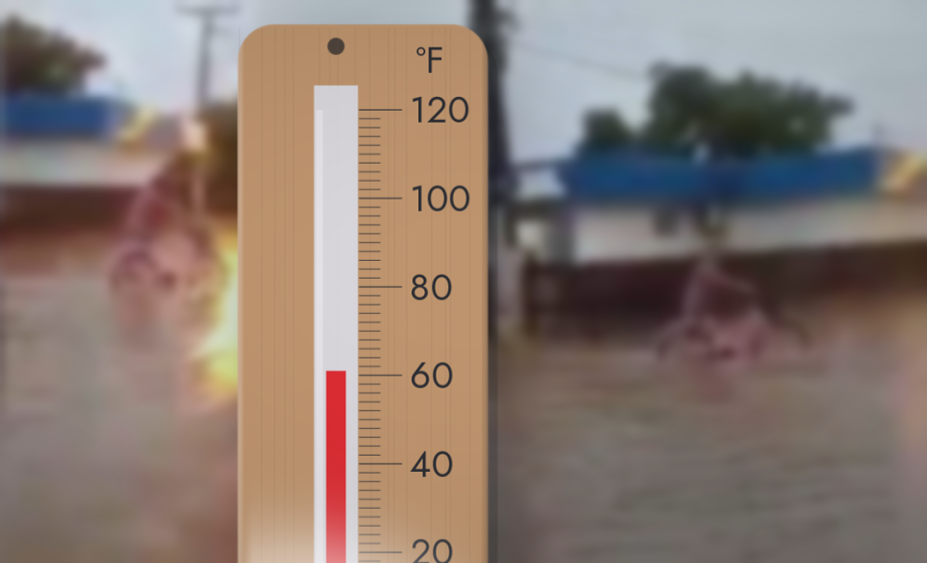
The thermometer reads 61; °F
